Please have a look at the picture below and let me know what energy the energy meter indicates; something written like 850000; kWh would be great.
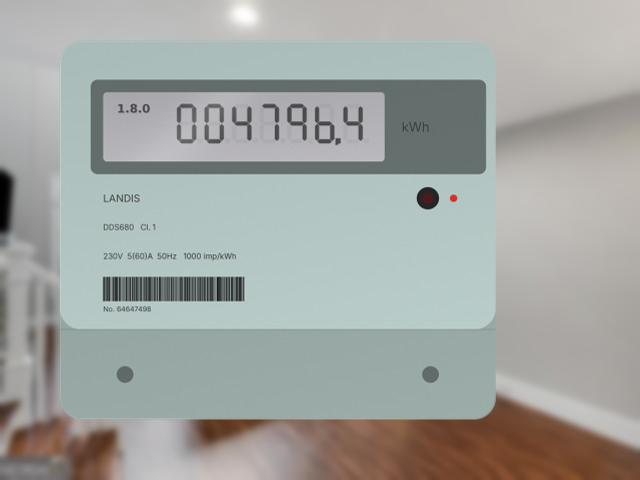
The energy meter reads 4796.4; kWh
